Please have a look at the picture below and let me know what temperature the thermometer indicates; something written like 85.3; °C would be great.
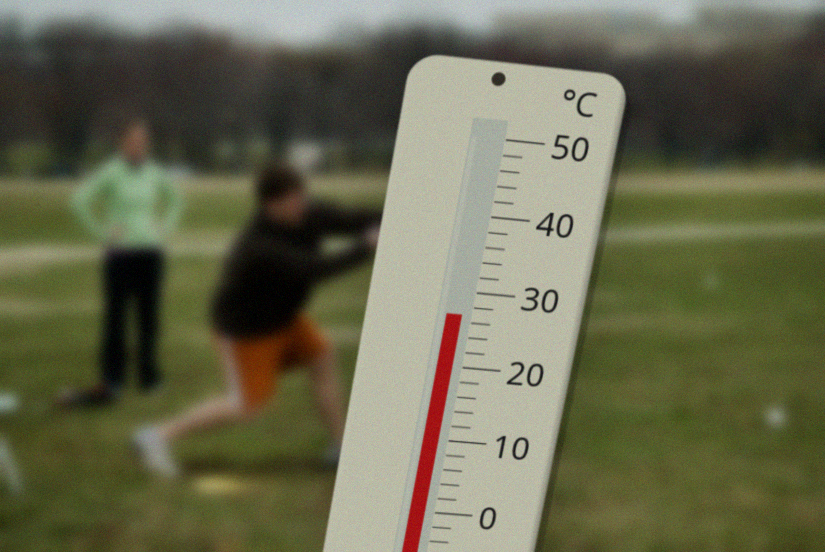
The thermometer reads 27; °C
